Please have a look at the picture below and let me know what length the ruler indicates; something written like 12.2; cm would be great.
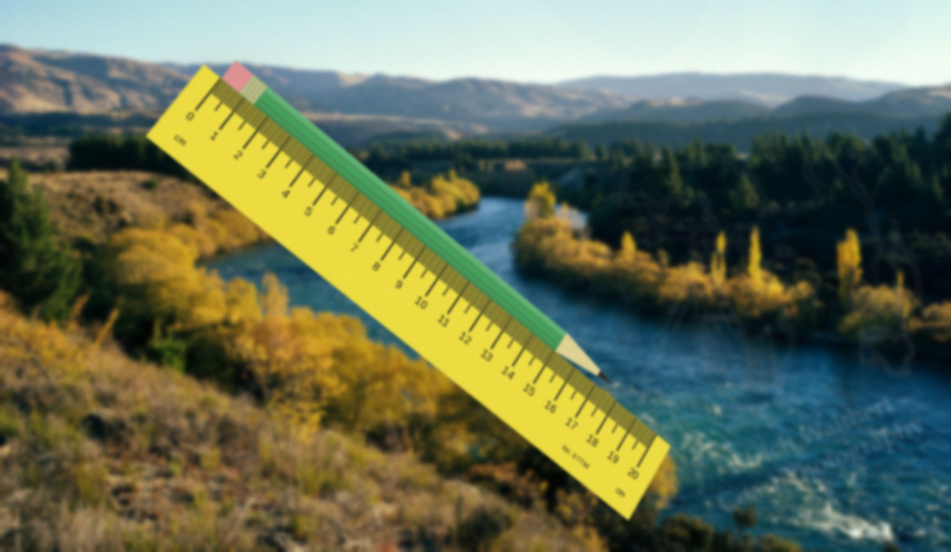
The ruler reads 17.5; cm
